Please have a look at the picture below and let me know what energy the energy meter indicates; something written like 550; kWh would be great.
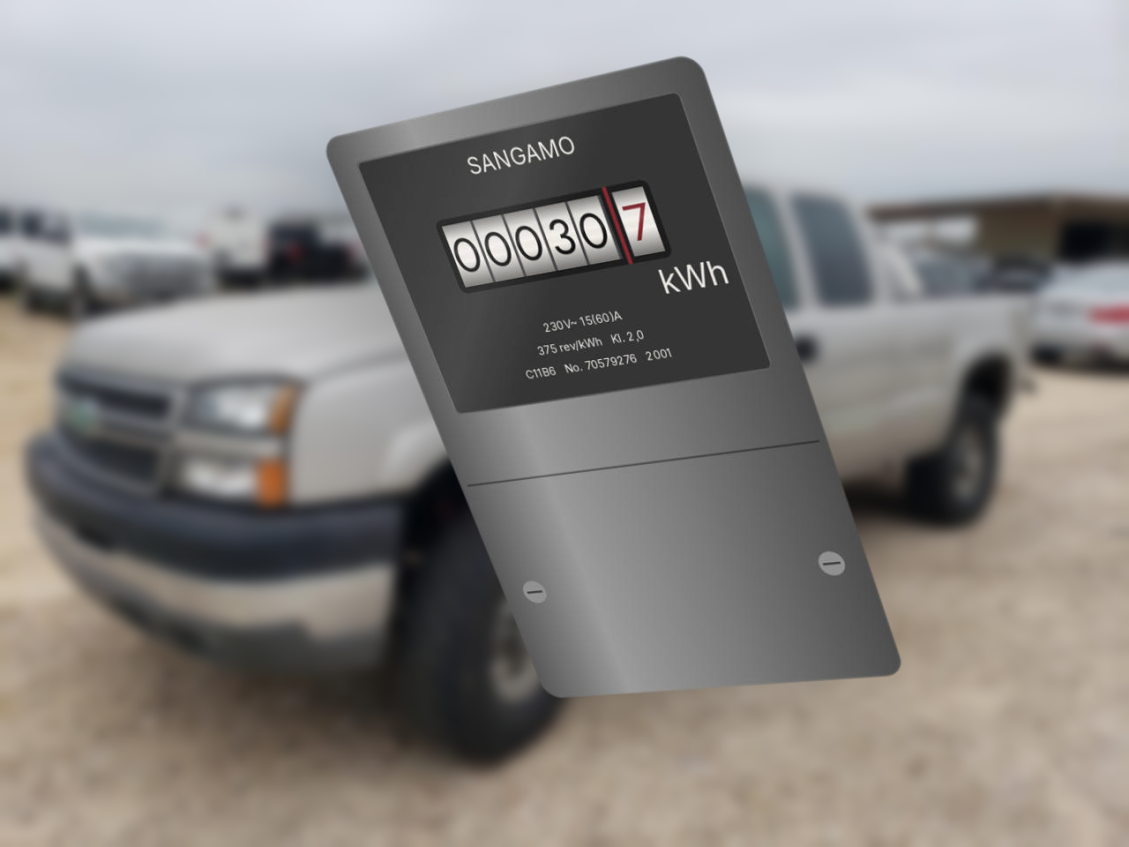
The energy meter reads 30.7; kWh
